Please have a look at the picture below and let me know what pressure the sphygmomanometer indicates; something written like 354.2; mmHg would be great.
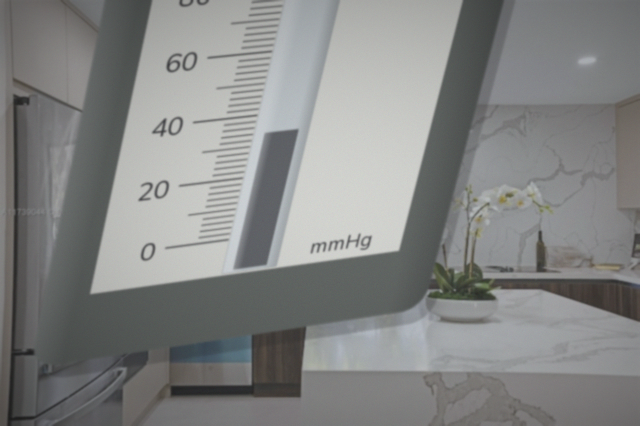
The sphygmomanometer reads 34; mmHg
